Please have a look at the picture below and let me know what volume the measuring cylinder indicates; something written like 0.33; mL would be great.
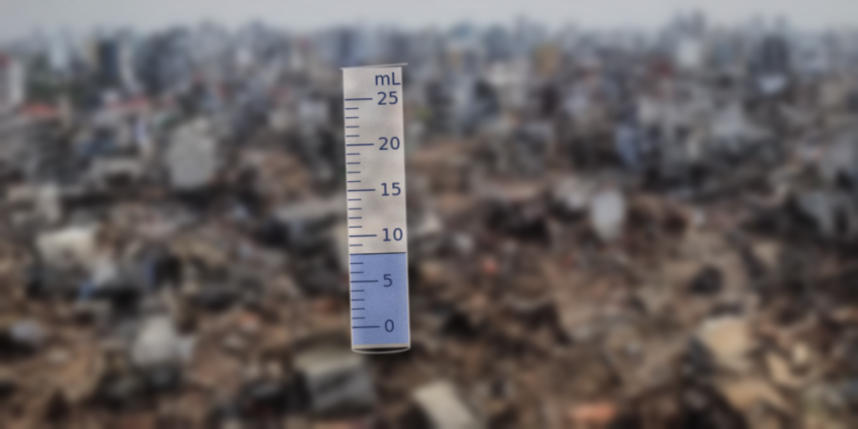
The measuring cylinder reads 8; mL
